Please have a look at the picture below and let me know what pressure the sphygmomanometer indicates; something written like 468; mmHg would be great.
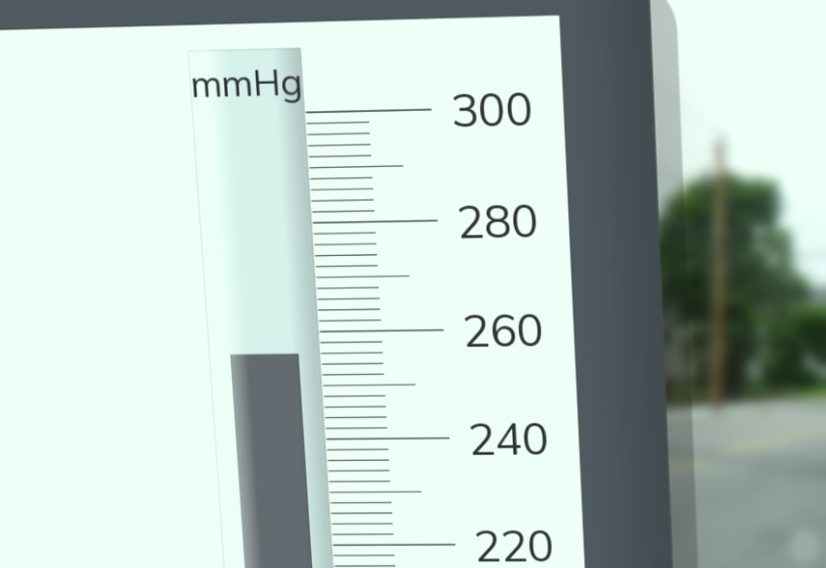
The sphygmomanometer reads 256; mmHg
